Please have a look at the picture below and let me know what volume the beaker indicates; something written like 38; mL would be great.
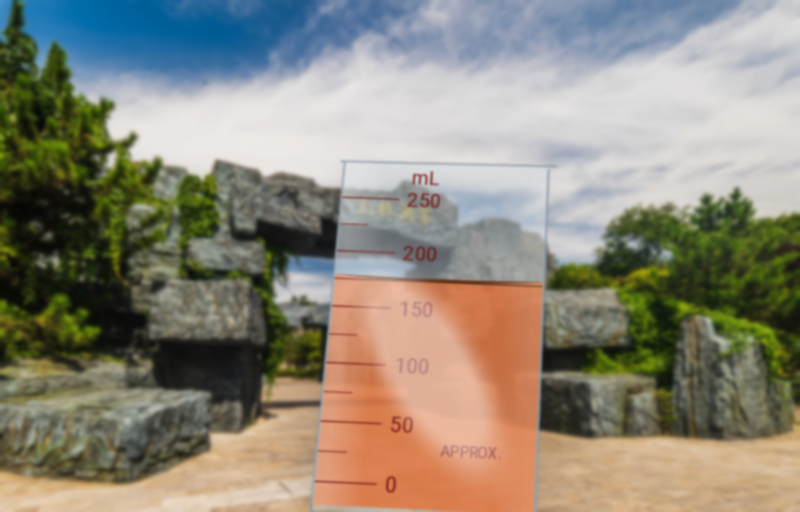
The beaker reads 175; mL
